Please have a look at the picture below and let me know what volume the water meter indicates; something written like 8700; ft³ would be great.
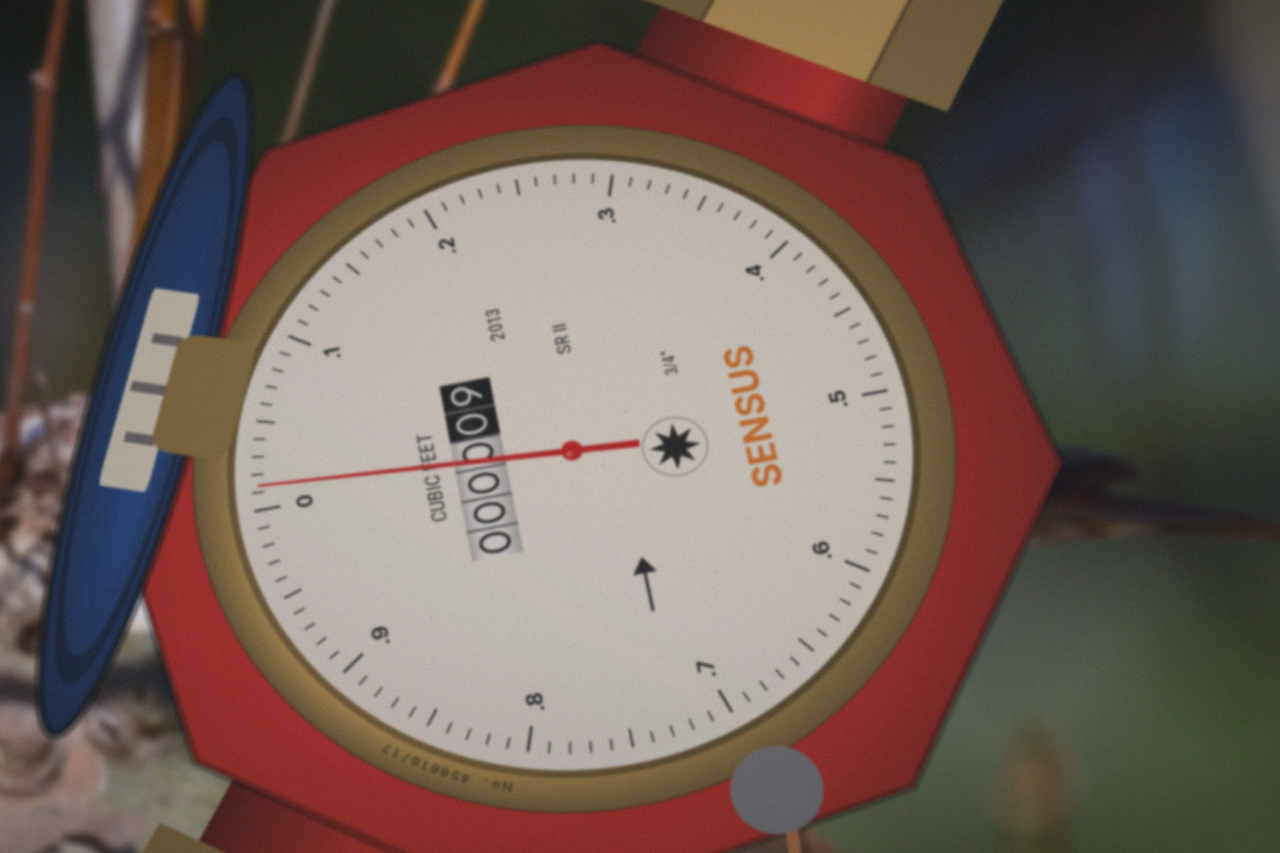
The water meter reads 9.01; ft³
